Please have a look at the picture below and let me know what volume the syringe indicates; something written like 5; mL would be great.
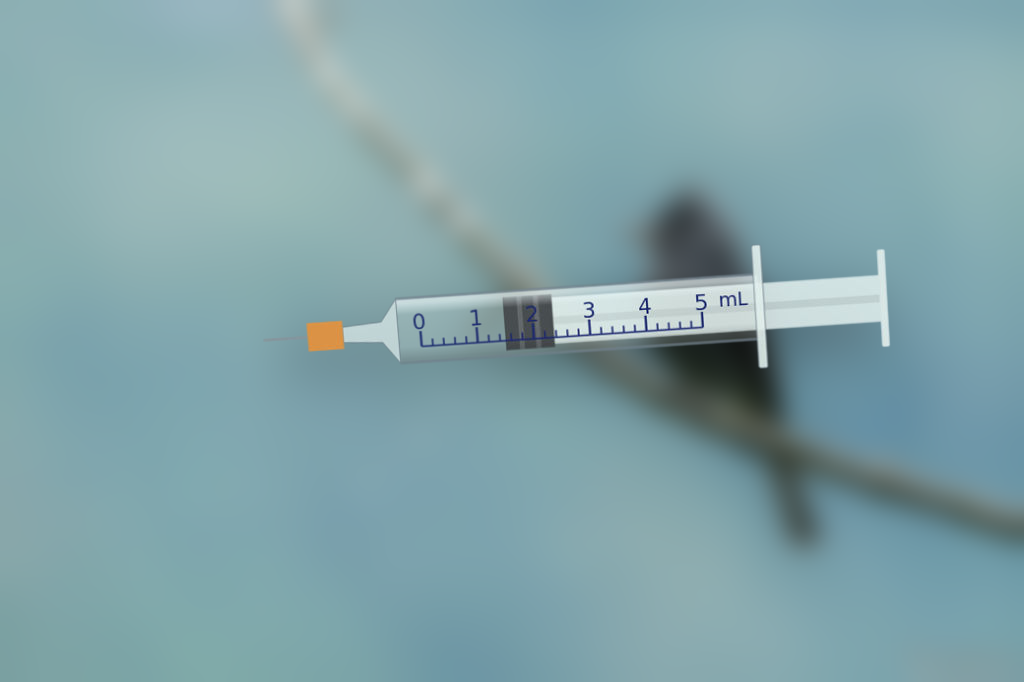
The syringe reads 1.5; mL
